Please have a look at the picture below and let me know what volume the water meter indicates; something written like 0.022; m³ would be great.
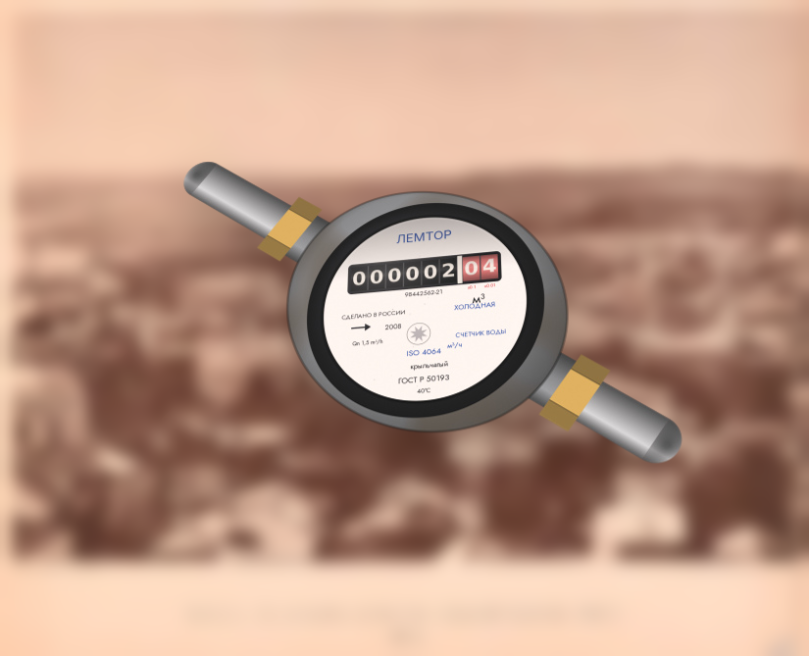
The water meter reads 2.04; m³
